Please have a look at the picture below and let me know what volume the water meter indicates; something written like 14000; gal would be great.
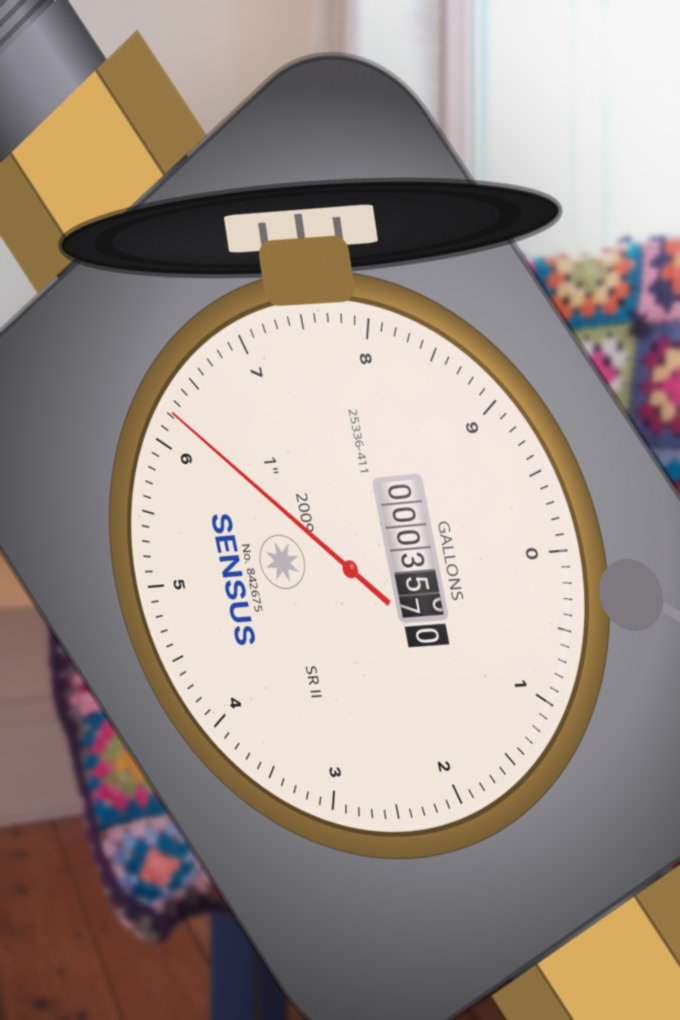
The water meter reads 3566.2; gal
